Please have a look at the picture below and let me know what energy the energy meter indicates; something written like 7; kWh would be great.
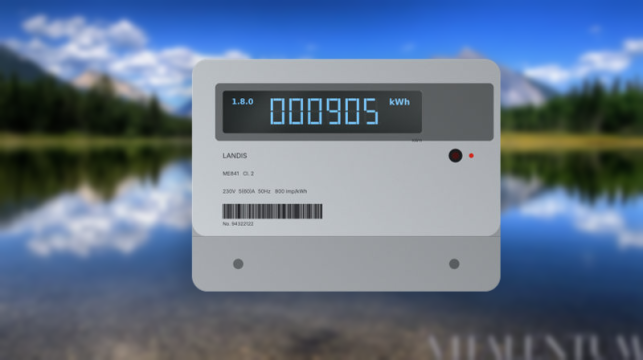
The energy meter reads 905; kWh
